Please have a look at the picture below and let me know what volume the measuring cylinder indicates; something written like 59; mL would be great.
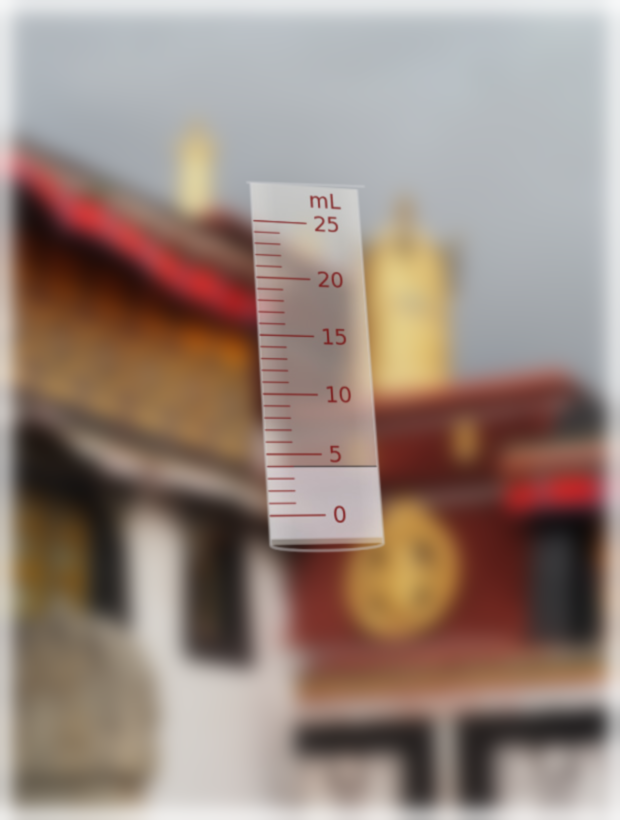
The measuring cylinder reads 4; mL
